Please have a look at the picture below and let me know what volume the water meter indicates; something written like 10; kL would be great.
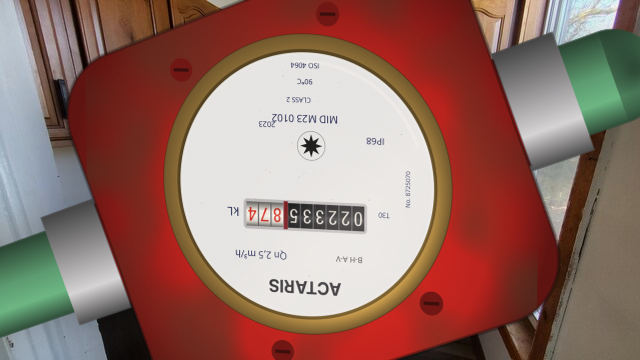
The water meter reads 22335.874; kL
